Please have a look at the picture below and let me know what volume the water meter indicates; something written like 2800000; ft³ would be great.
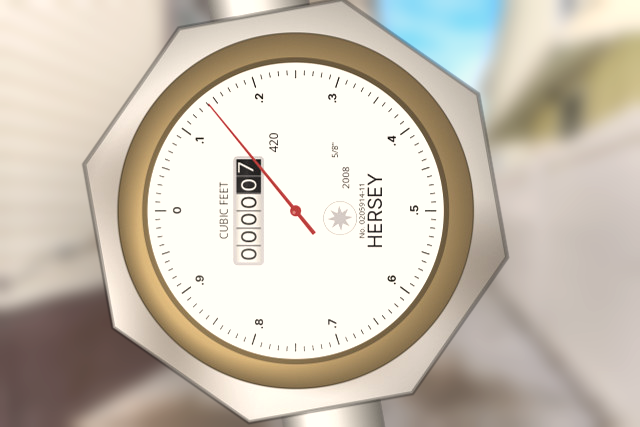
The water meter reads 7.14; ft³
